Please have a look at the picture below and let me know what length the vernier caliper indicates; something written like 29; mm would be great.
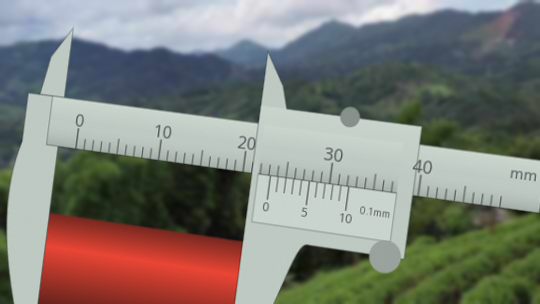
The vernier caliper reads 23.2; mm
